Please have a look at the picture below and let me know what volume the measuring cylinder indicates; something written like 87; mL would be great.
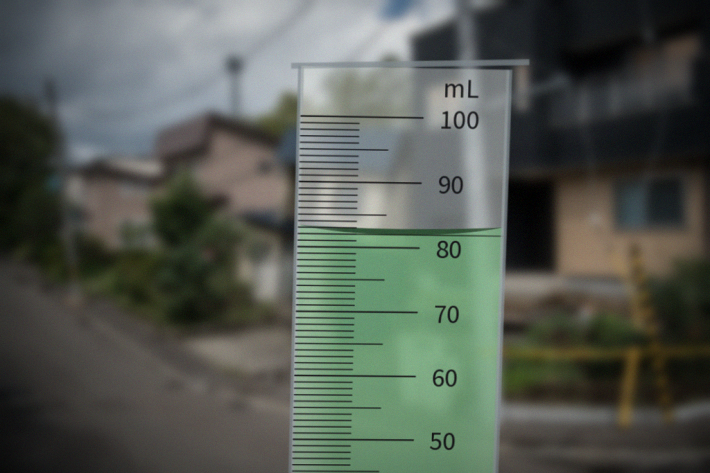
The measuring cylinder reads 82; mL
